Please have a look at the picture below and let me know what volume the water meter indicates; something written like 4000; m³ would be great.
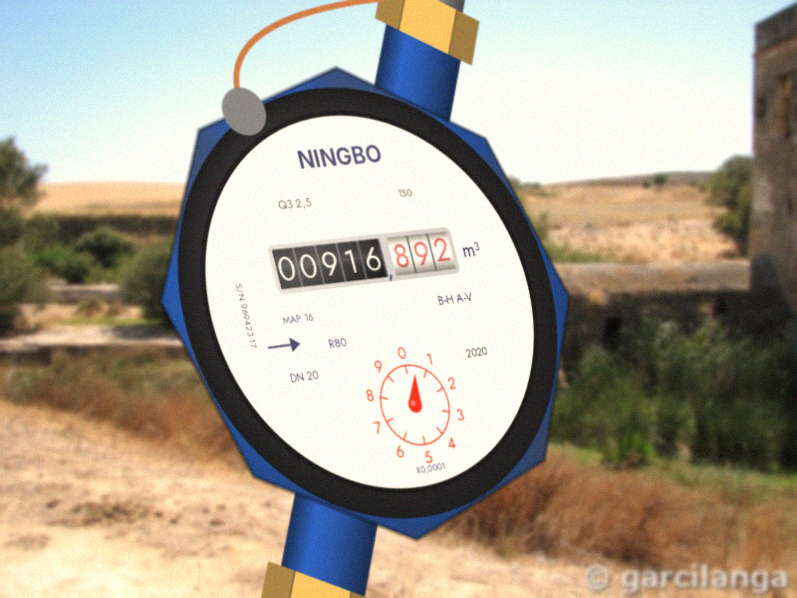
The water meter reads 916.8920; m³
